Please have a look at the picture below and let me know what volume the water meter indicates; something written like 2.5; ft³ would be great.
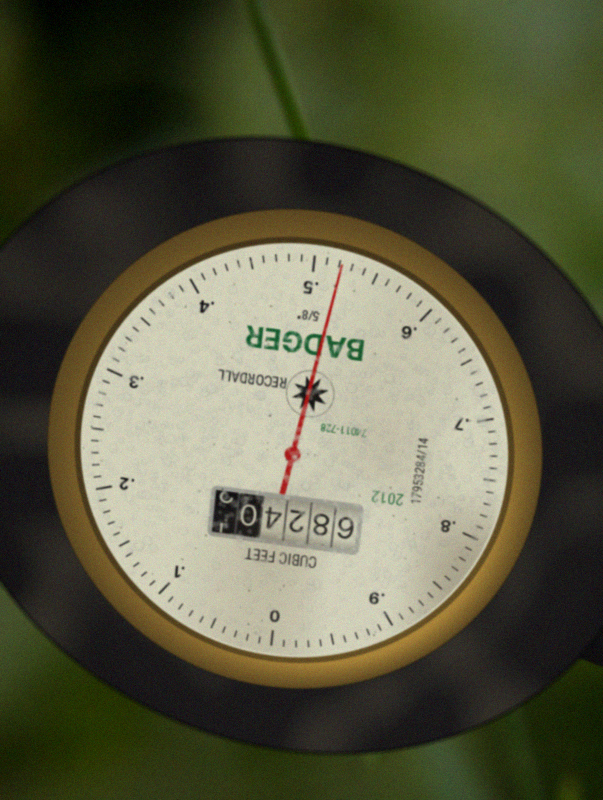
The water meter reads 682401.52; ft³
